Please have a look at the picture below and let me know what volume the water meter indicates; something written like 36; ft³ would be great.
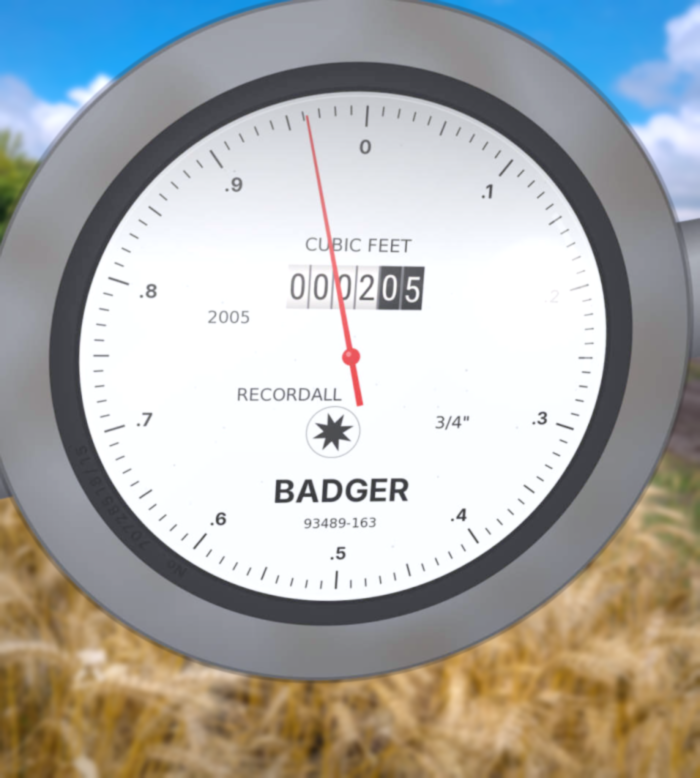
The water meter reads 204.96; ft³
